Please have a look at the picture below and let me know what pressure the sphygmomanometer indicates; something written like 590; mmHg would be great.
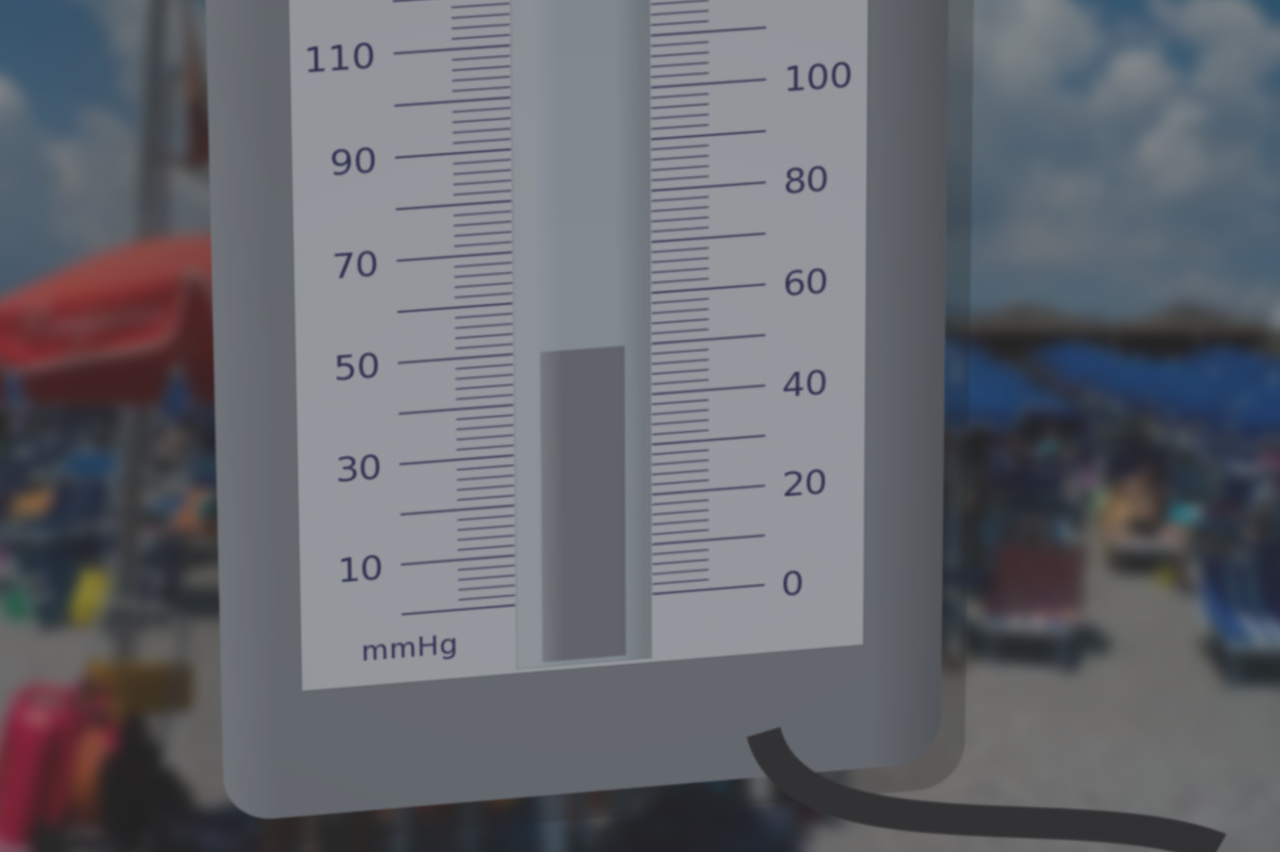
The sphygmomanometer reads 50; mmHg
